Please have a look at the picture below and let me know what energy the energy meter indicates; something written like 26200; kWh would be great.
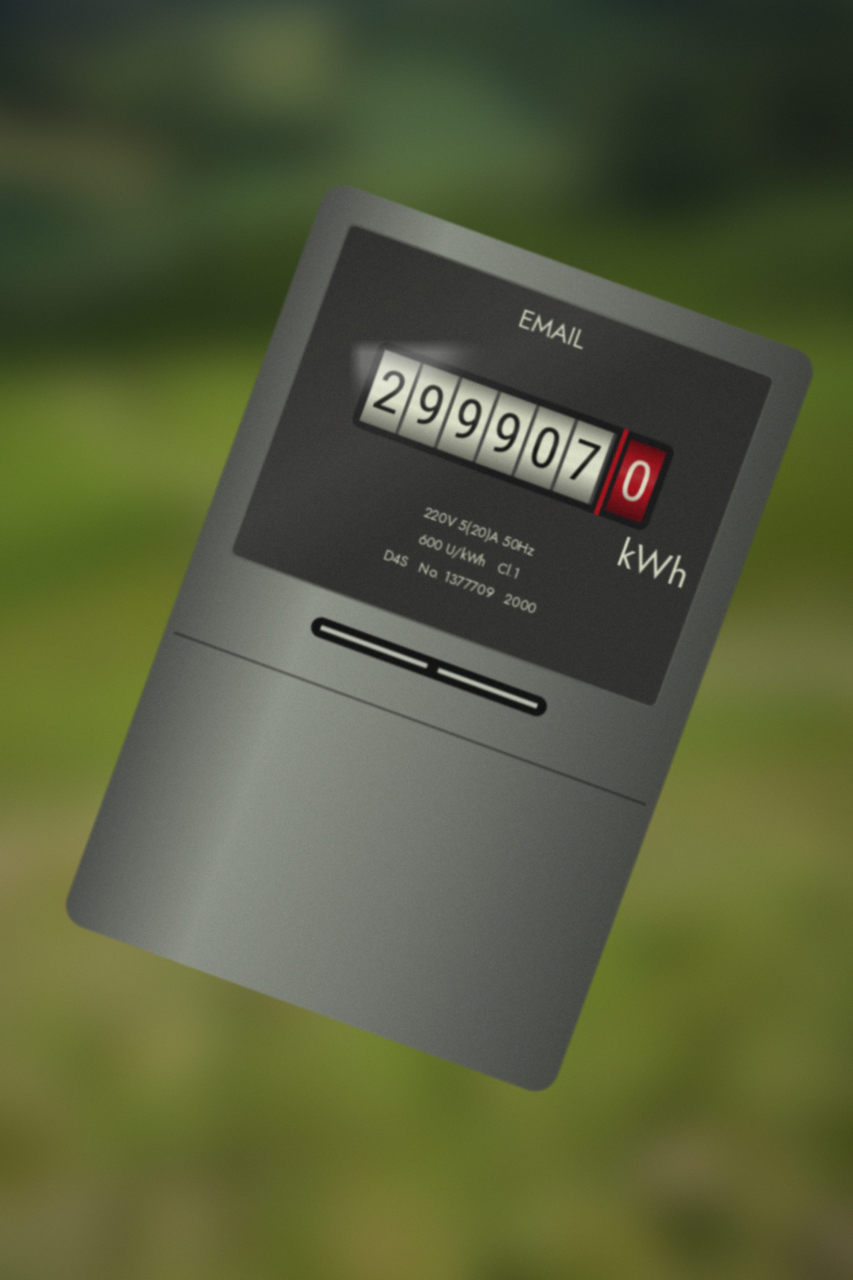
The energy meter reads 299907.0; kWh
